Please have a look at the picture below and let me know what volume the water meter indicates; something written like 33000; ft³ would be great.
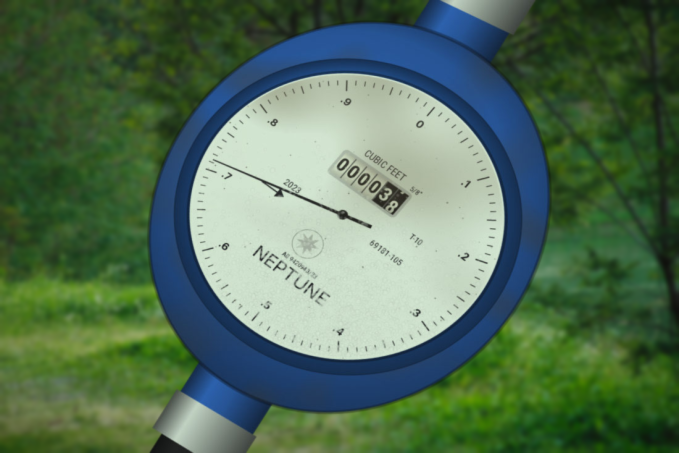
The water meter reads 37.71; ft³
